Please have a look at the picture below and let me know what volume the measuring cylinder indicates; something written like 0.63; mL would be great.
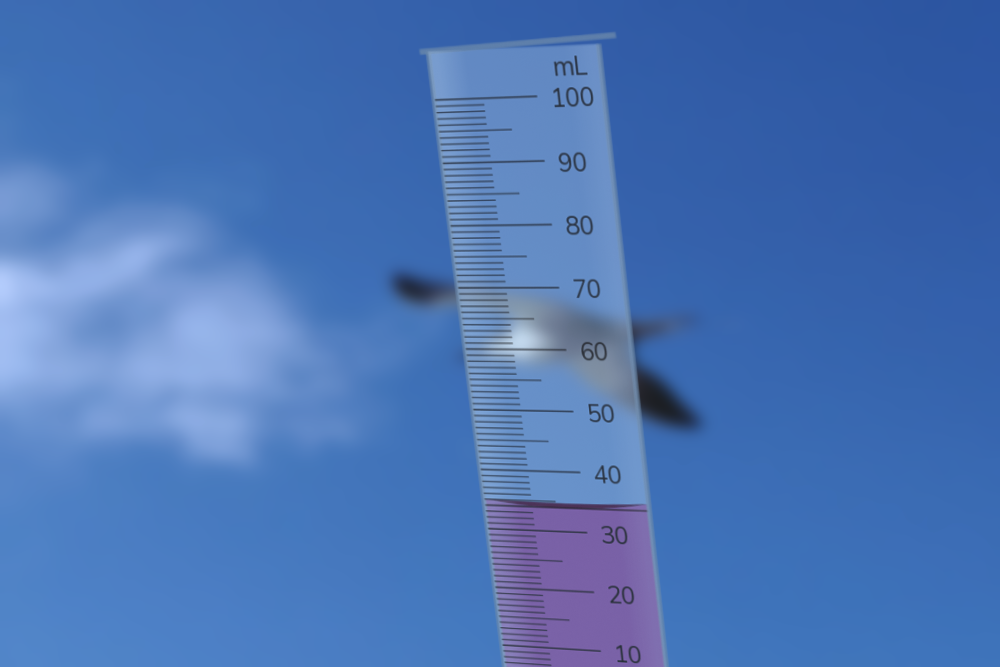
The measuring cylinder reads 34; mL
